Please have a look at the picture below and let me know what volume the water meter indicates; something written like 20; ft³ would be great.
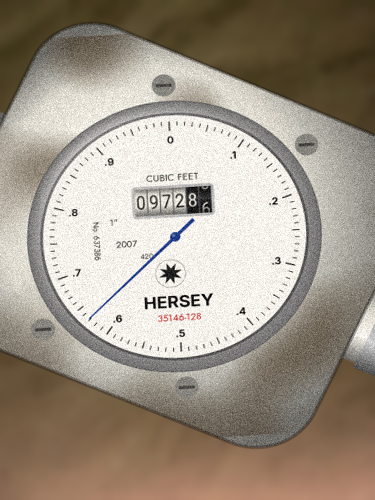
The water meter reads 97285.63; ft³
